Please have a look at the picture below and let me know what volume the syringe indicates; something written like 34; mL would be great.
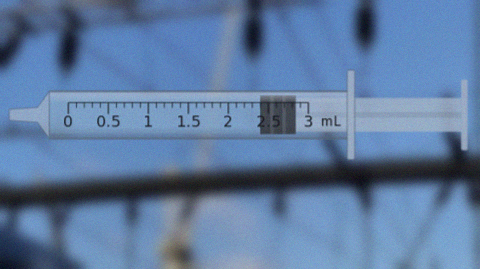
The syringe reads 2.4; mL
